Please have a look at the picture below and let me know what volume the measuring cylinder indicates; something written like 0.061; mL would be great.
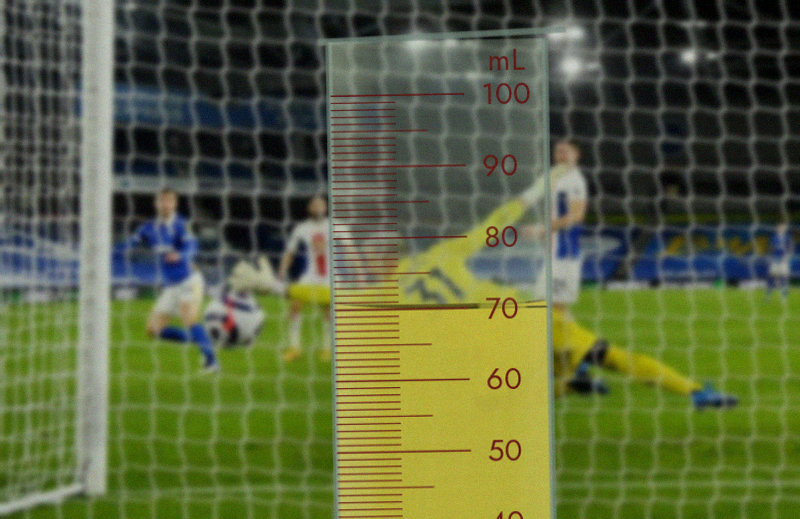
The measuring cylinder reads 70; mL
